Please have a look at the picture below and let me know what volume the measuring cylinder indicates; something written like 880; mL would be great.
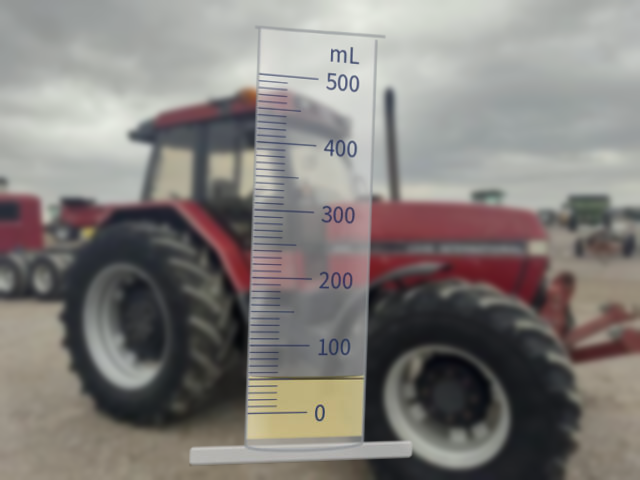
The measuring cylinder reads 50; mL
